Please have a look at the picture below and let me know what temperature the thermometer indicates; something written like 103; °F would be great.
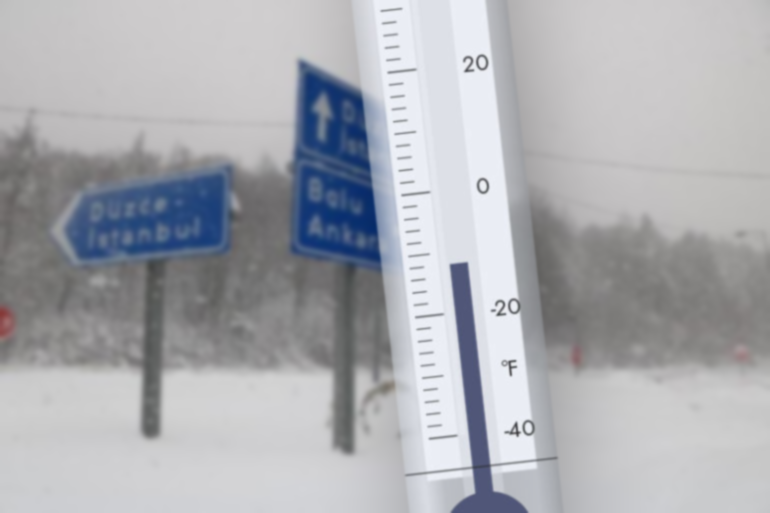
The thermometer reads -12; °F
